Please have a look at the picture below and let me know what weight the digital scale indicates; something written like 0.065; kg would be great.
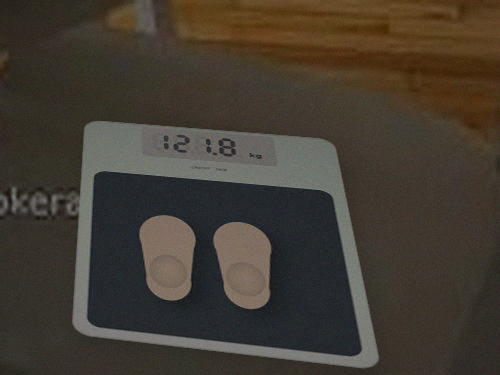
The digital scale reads 121.8; kg
